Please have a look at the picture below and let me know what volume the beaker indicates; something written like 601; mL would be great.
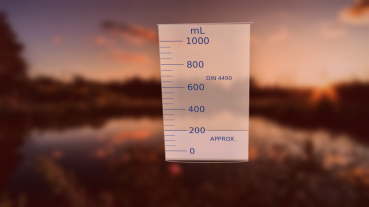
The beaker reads 200; mL
